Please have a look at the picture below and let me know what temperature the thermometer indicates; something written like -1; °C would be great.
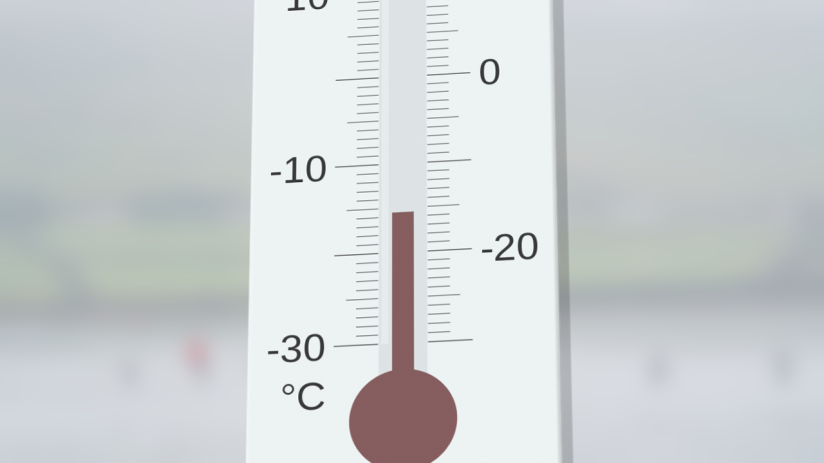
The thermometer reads -15.5; °C
